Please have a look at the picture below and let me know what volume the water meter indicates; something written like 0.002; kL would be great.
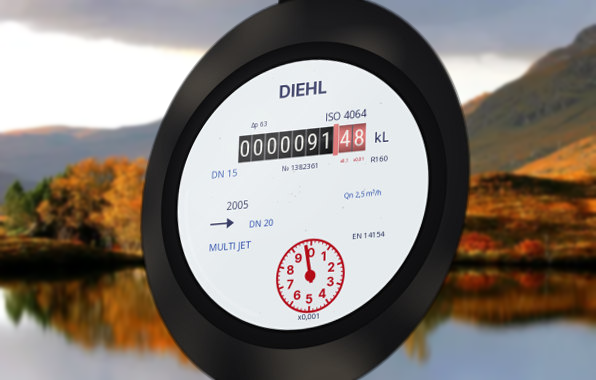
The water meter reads 91.479; kL
